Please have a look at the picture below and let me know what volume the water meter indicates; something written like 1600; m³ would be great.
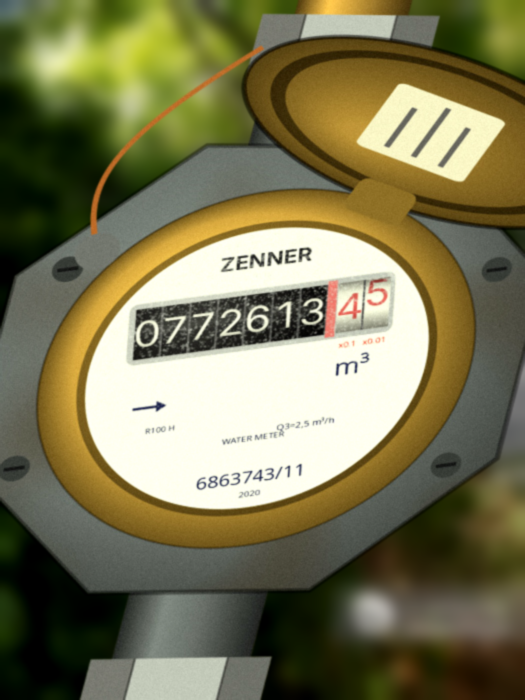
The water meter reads 772613.45; m³
